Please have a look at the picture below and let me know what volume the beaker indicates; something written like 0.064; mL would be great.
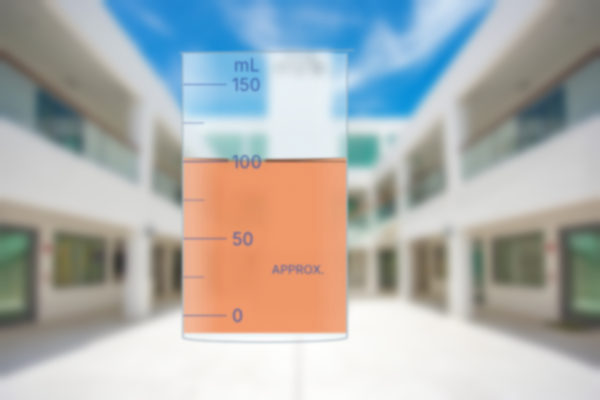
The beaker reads 100; mL
